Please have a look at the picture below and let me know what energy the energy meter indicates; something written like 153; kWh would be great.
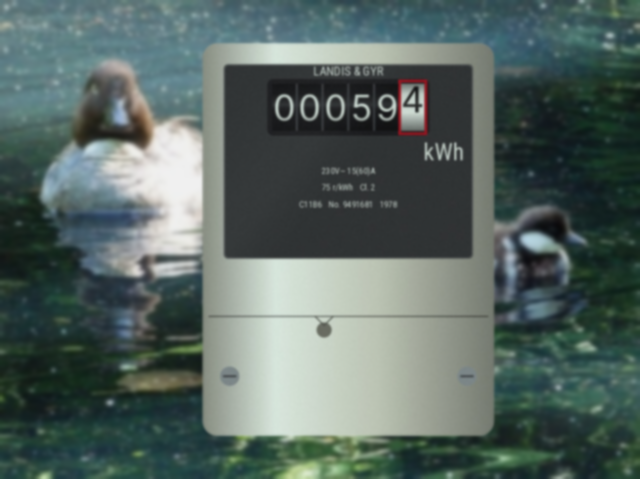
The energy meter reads 59.4; kWh
